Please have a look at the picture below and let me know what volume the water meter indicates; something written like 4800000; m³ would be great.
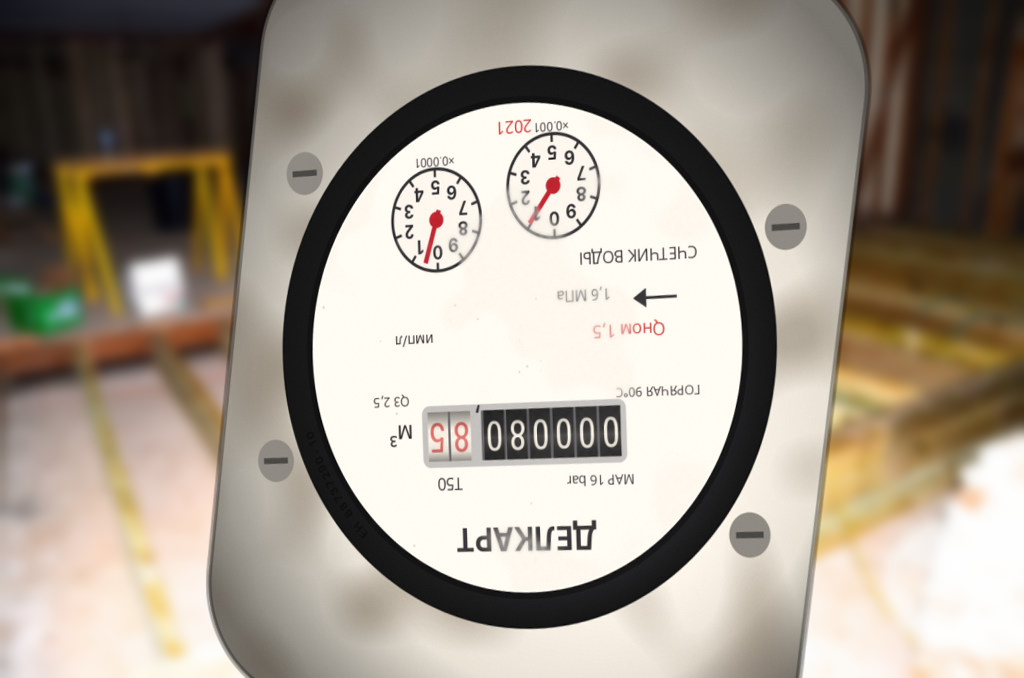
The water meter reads 80.8510; m³
